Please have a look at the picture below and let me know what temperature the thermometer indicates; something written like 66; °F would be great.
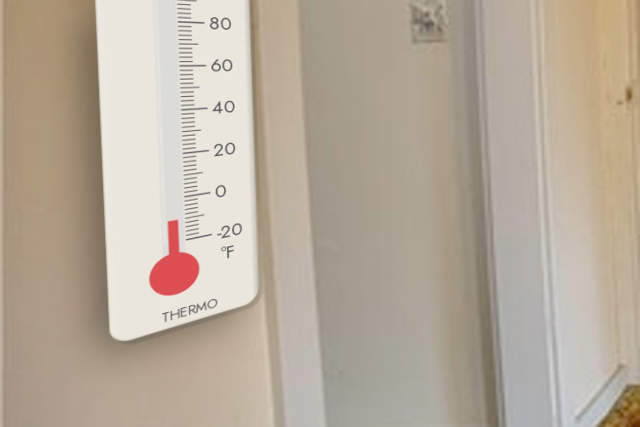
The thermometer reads -10; °F
